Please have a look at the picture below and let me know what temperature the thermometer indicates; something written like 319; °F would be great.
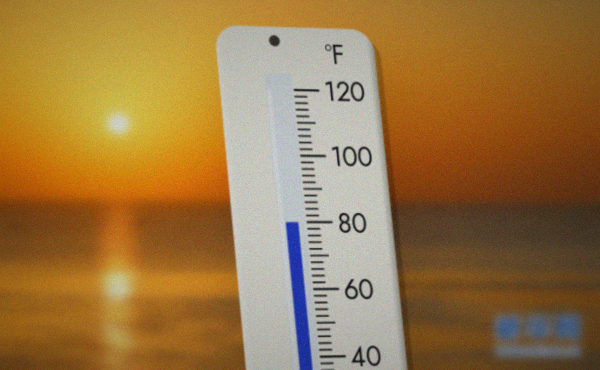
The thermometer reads 80; °F
